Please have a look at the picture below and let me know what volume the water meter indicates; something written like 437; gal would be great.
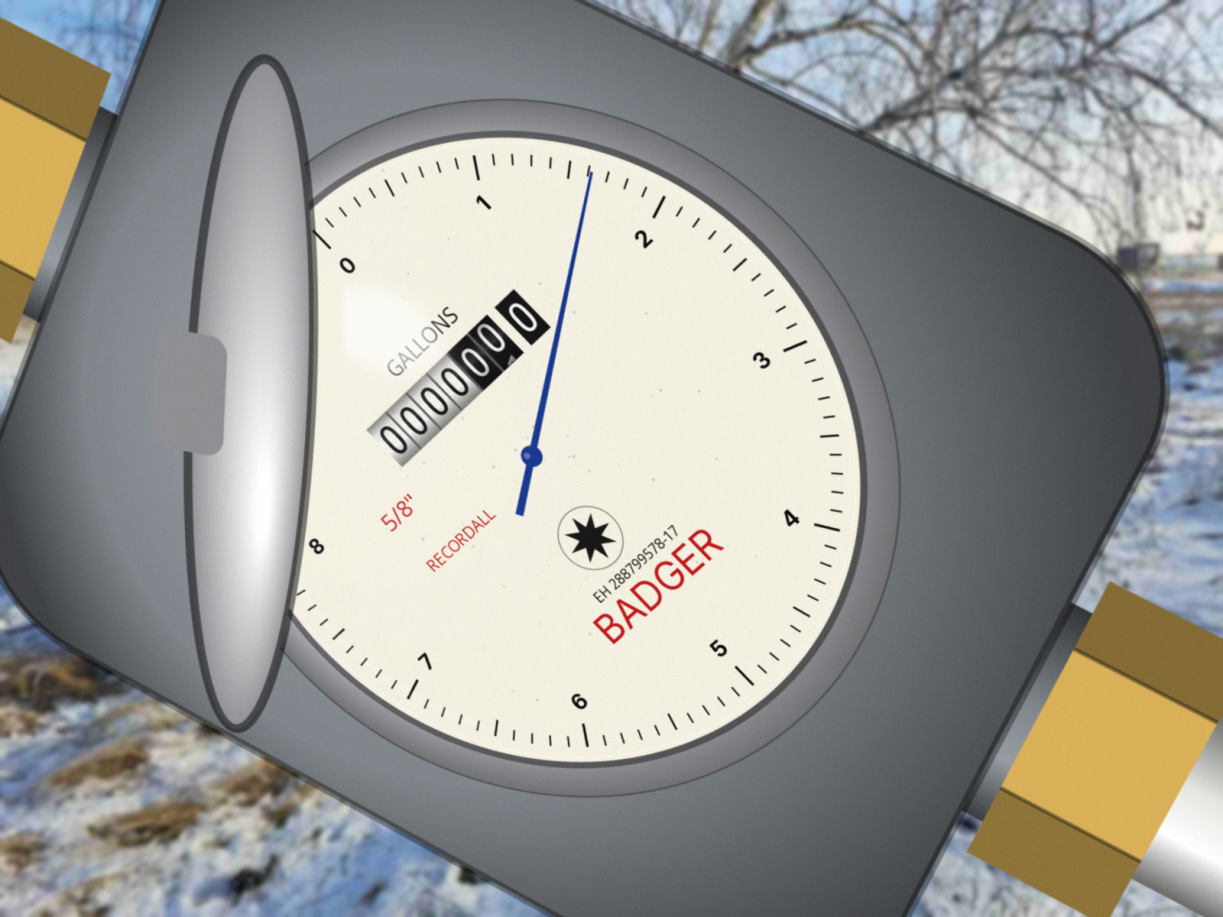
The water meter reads 1.6; gal
